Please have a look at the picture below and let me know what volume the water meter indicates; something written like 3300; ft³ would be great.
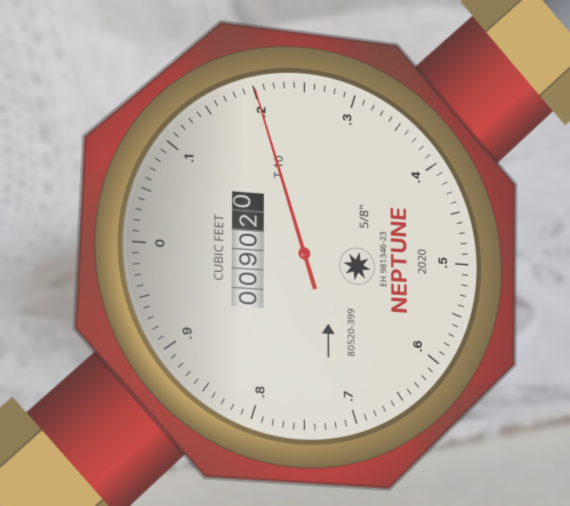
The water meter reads 9020.20; ft³
